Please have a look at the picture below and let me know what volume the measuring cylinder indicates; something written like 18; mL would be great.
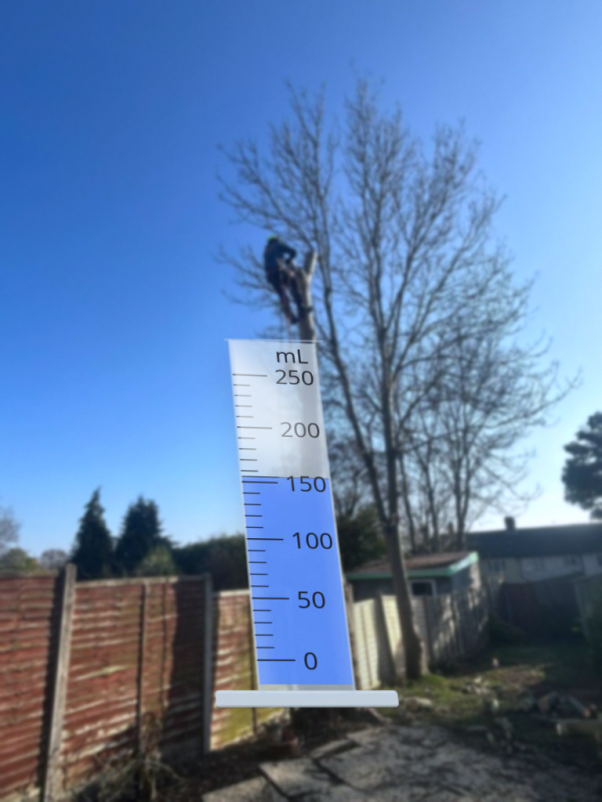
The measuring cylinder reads 155; mL
